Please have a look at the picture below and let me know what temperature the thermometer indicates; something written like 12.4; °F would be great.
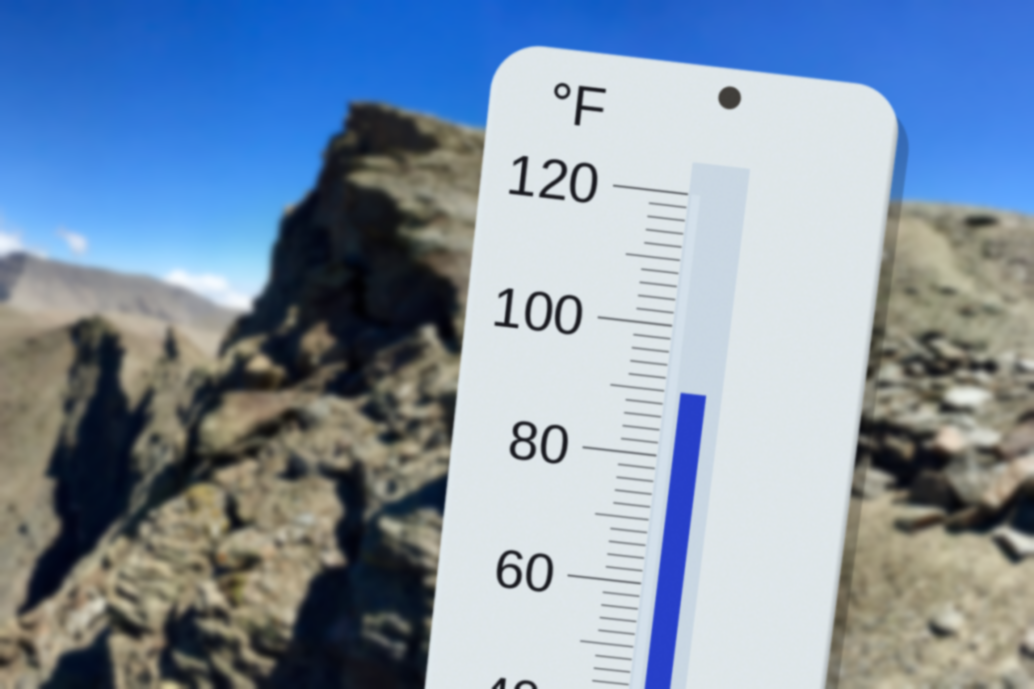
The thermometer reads 90; °F
